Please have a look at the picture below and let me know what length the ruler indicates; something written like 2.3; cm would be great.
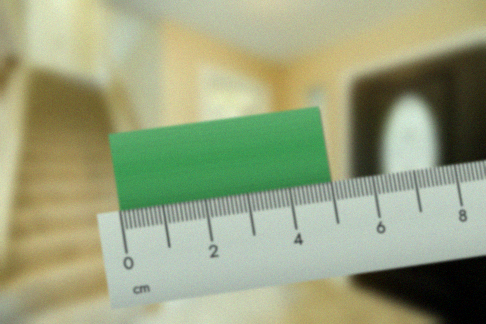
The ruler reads 5; cm
